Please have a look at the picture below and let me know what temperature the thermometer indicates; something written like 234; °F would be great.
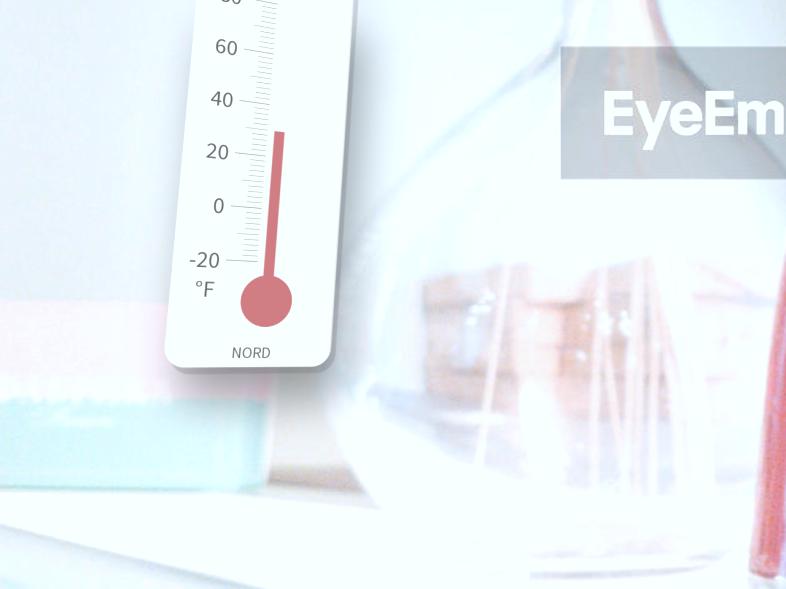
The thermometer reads 30; °F
